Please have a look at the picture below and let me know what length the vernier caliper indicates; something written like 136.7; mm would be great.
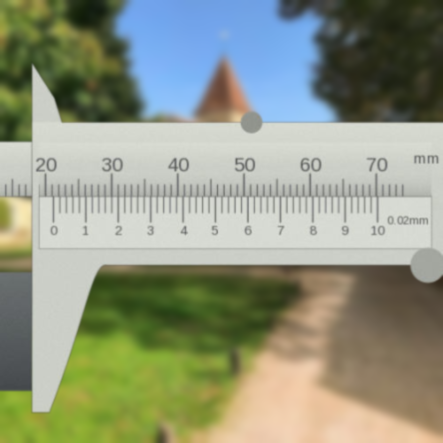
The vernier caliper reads 21.2; mm
